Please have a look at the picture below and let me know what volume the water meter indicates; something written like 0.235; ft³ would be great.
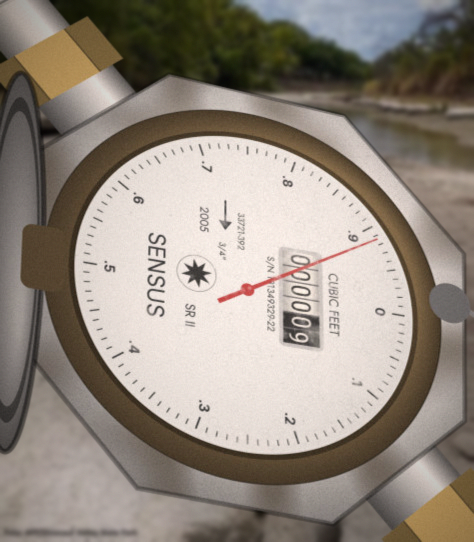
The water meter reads 8.91; ft³
